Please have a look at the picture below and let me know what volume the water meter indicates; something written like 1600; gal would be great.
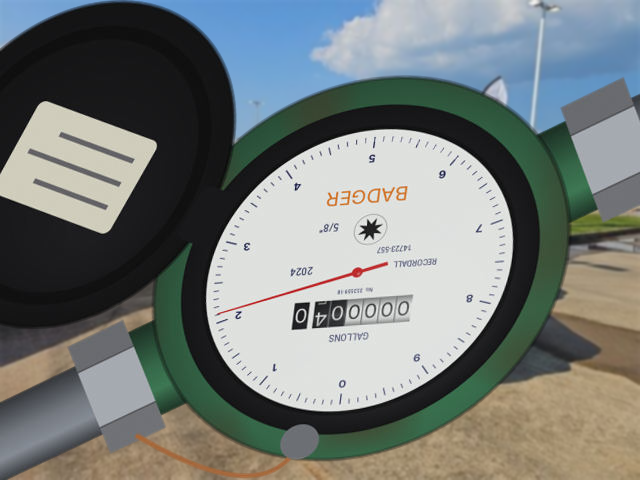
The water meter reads 42.1; gal
